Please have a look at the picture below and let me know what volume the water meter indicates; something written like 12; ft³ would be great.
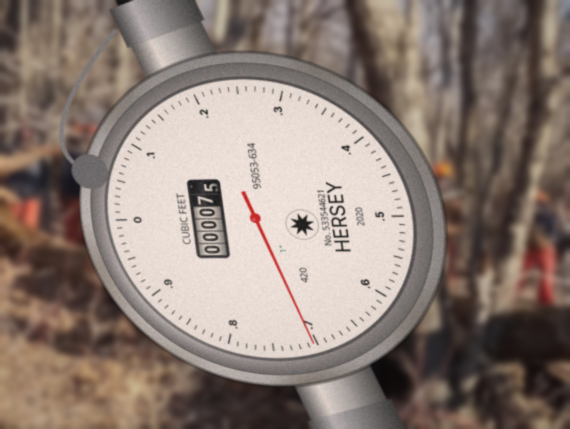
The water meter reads 74.70; ft³
